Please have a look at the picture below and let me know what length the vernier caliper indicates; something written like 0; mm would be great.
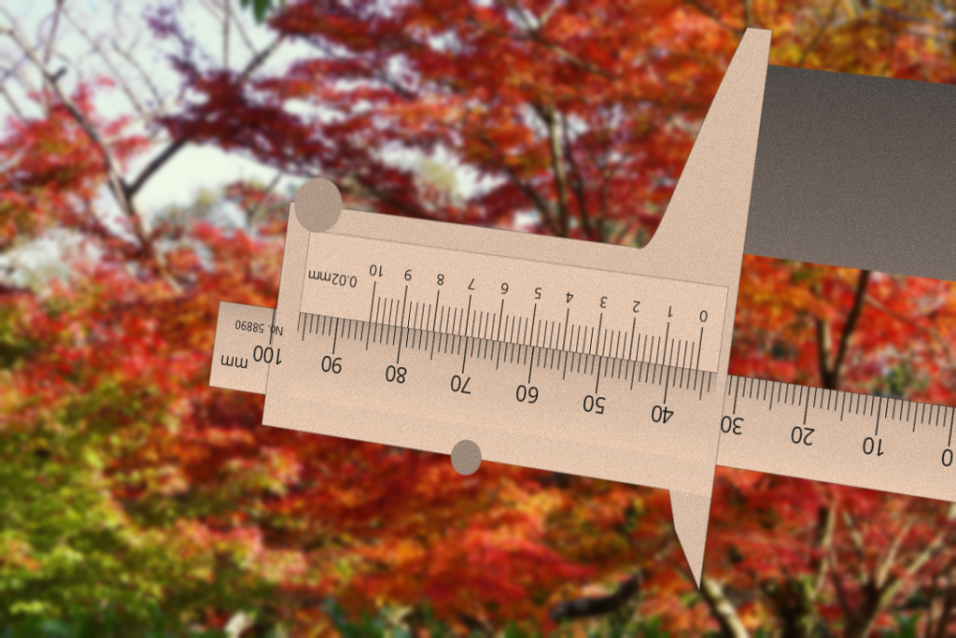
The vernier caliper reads 36.0; mm
